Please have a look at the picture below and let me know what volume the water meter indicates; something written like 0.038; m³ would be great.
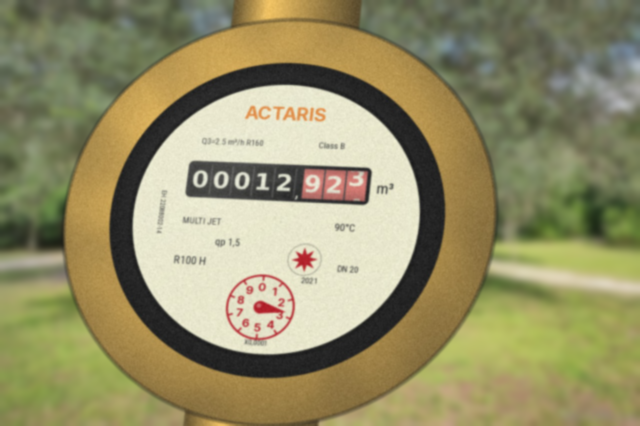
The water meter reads 12.9232; m³
